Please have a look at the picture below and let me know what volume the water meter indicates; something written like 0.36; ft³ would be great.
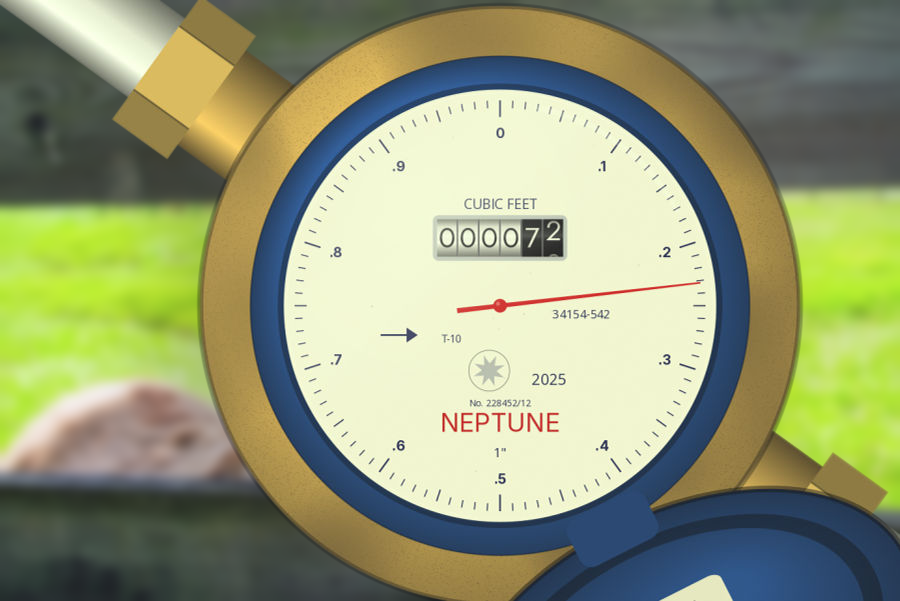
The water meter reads 72.23; ft³
